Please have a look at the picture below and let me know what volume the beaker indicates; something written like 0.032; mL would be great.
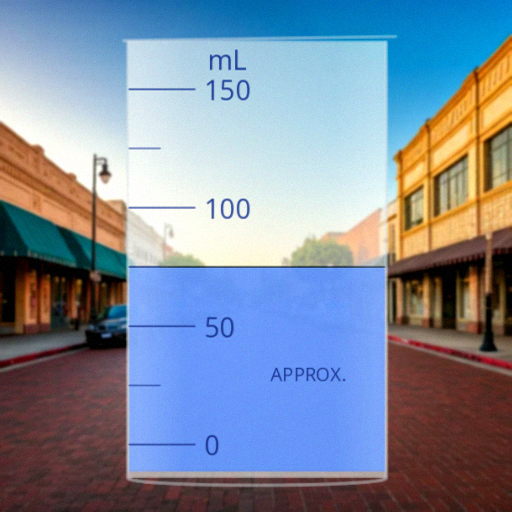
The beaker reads 75; mL
